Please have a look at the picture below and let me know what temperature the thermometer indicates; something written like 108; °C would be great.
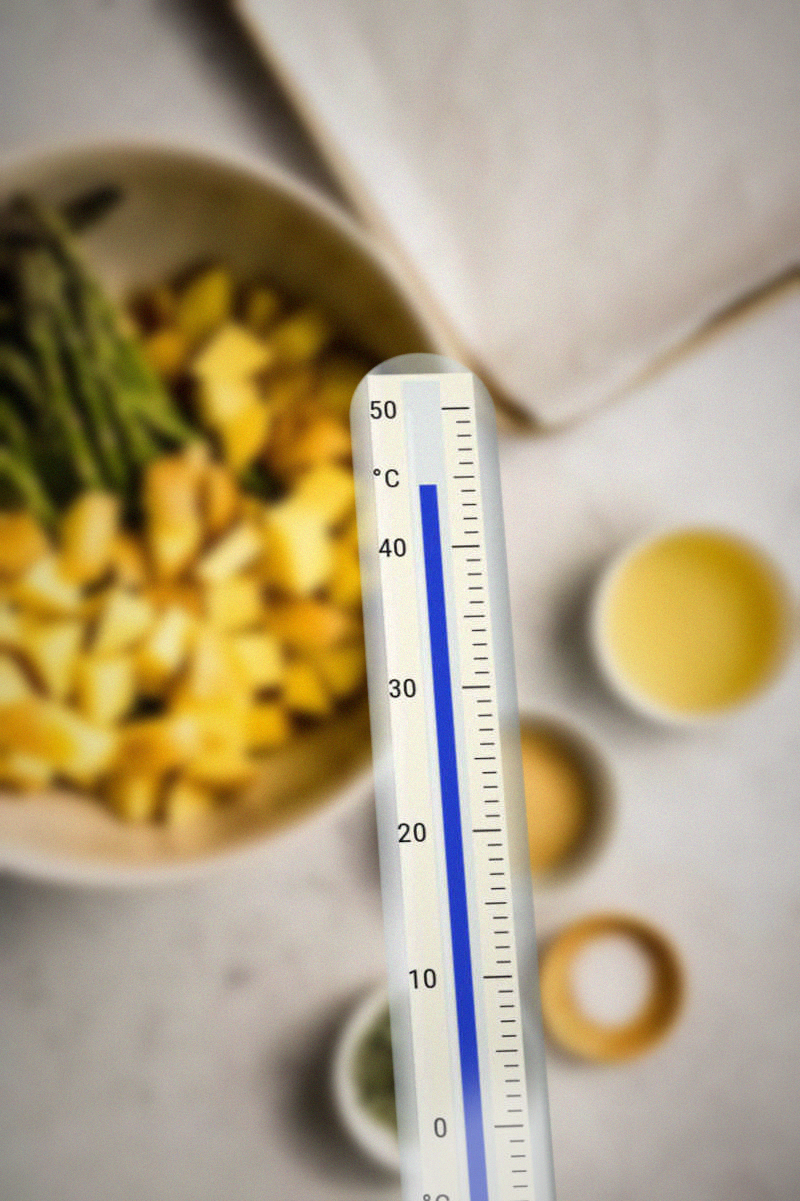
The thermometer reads 44.5; °C
